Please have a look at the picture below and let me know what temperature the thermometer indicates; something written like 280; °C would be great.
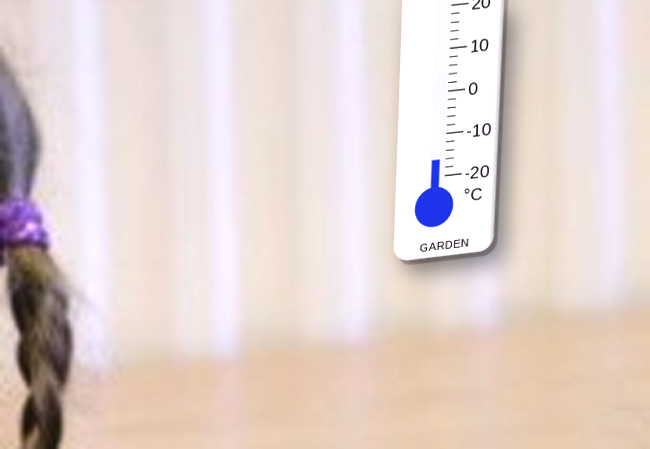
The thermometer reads -16; °C
